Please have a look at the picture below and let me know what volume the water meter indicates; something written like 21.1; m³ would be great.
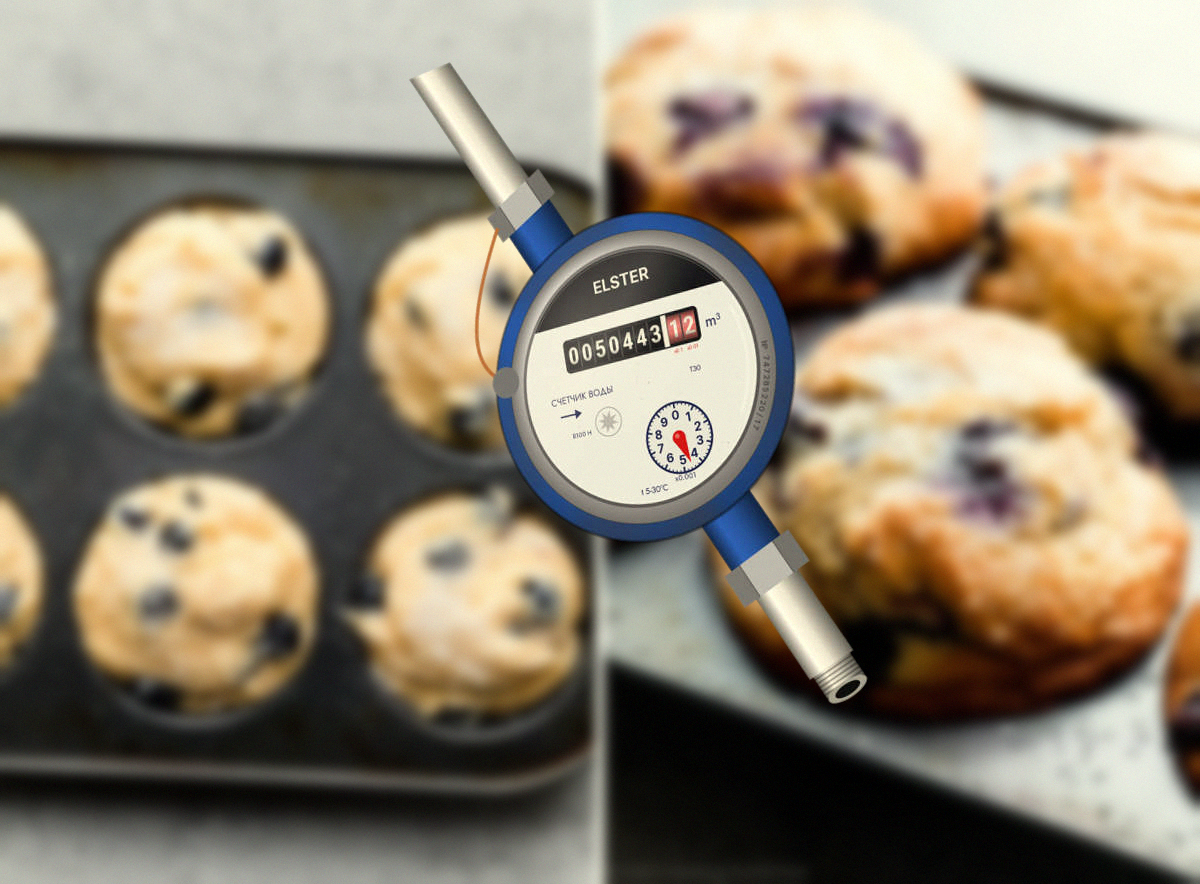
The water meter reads 50443.124; m³
